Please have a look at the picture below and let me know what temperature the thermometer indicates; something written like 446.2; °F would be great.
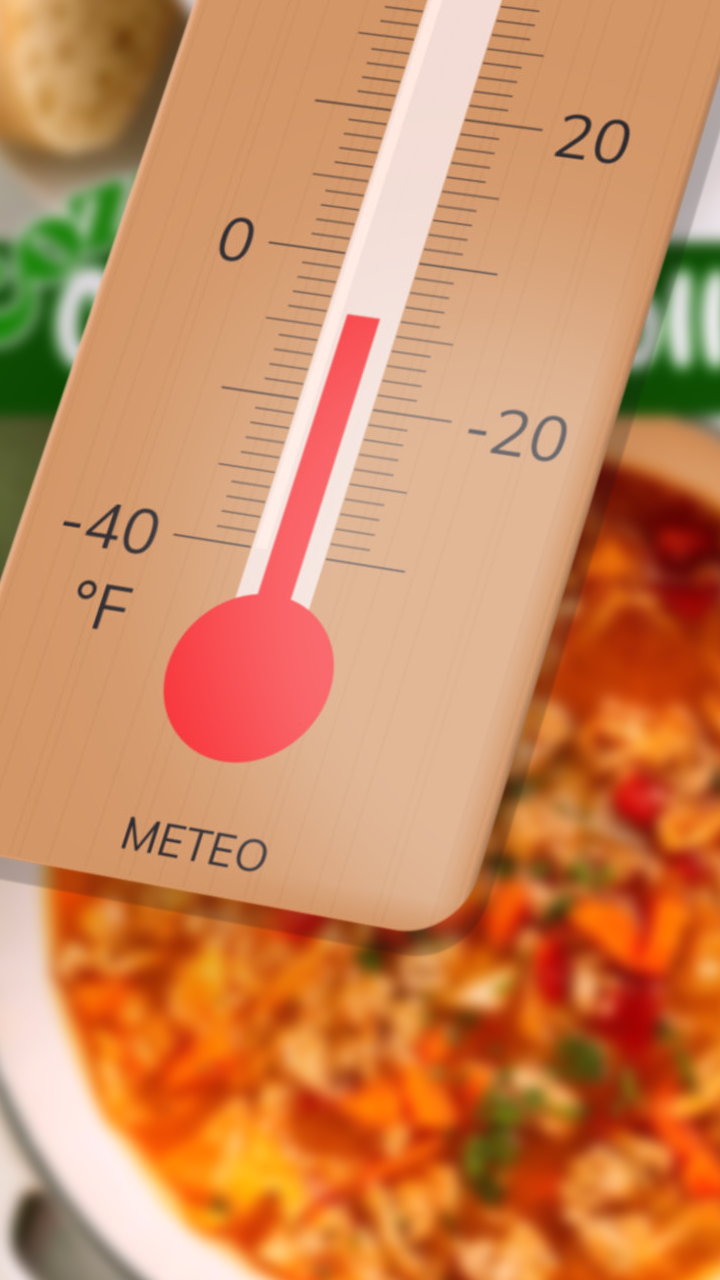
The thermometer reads -8; °F
